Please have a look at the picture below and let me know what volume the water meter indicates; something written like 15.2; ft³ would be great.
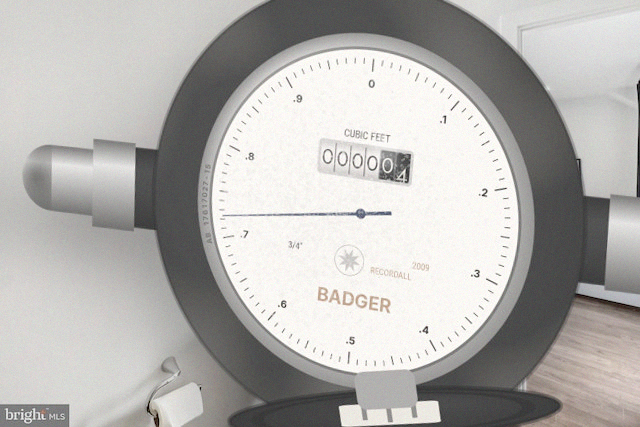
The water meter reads 3.72; ft³
